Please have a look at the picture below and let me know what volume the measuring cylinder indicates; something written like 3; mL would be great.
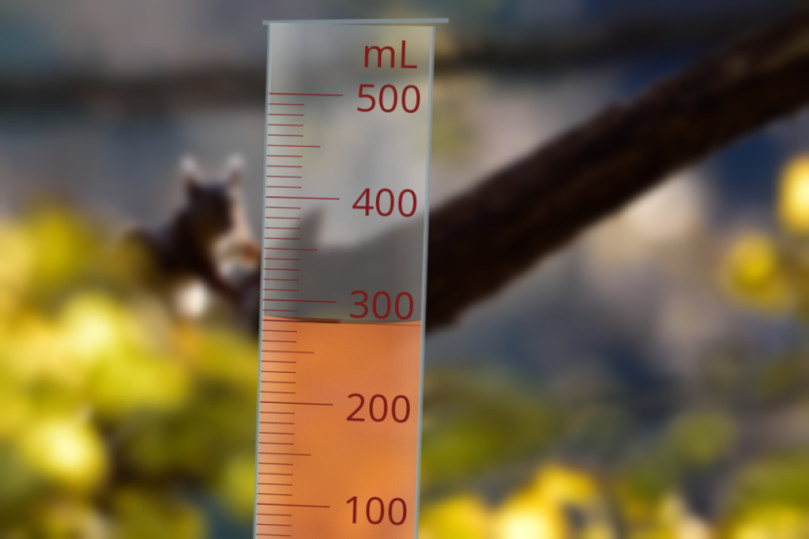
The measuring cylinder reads 280; mL
